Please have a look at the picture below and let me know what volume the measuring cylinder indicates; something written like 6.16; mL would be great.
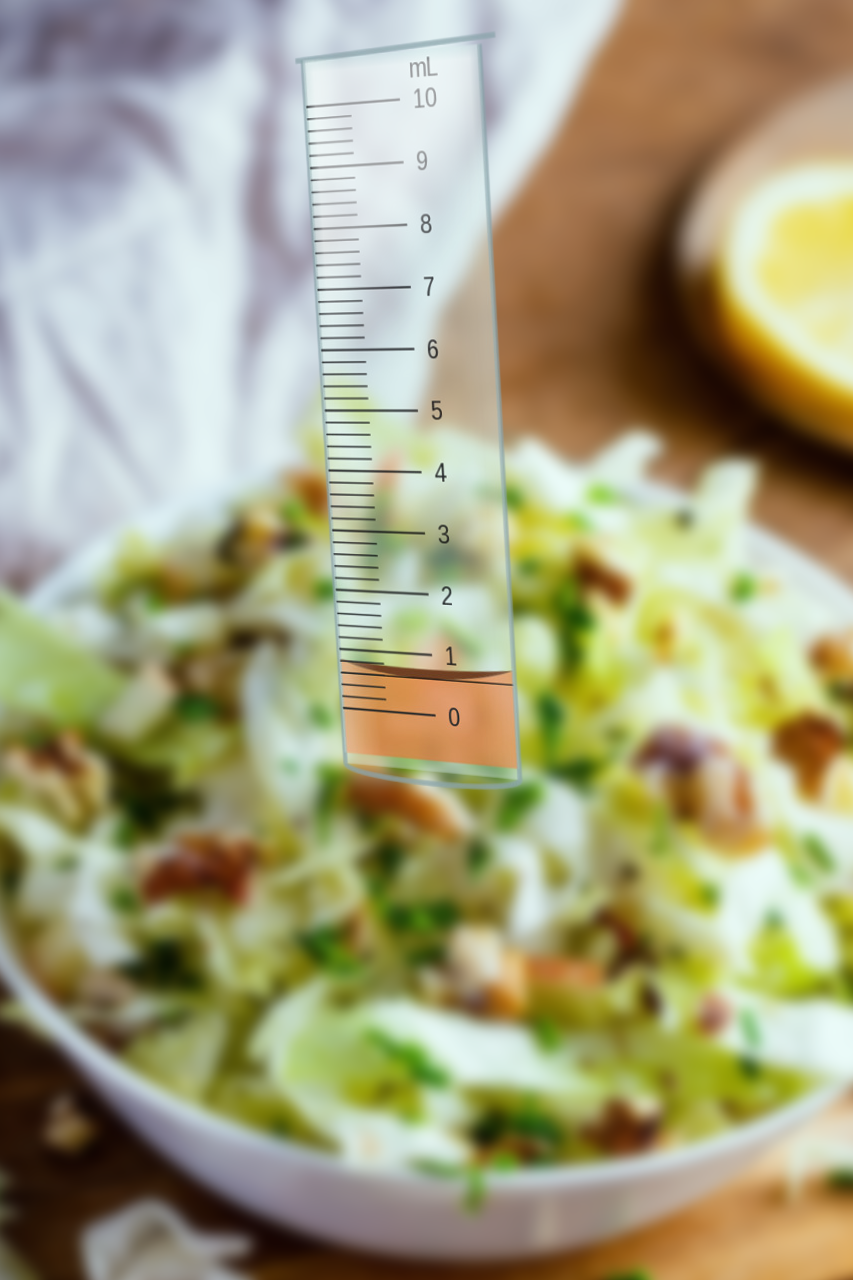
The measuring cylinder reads 0.6; mL
